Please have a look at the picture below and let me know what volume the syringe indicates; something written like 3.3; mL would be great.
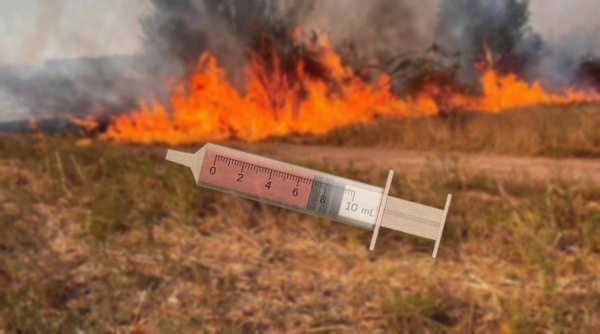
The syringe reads 7; mL
